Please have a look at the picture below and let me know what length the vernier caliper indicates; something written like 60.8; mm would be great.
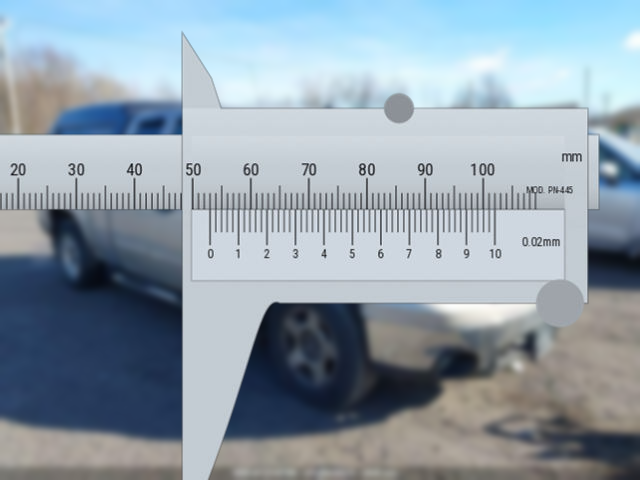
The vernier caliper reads 53.0; mm
